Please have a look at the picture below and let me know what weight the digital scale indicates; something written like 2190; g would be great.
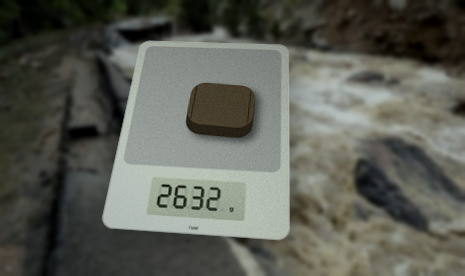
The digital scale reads 2632; g
